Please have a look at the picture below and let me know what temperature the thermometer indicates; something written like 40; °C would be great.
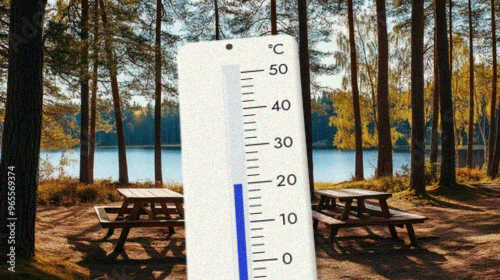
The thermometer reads 20; °C
